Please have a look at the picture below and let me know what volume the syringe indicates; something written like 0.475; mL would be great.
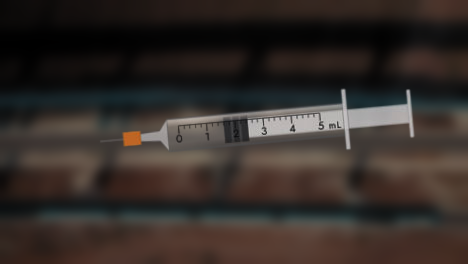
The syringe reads 1.6; mL
